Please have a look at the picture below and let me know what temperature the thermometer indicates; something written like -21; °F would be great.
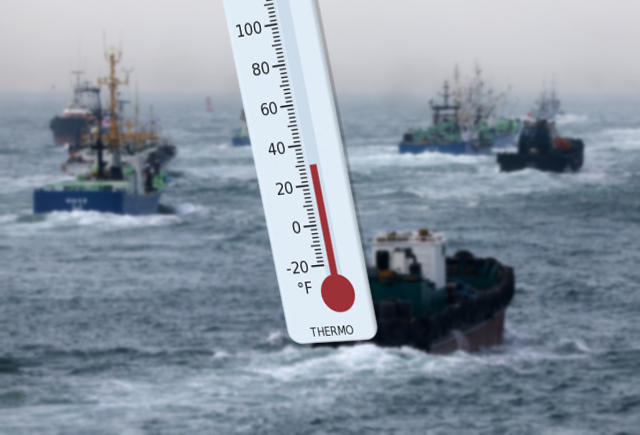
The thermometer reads 30; °F
